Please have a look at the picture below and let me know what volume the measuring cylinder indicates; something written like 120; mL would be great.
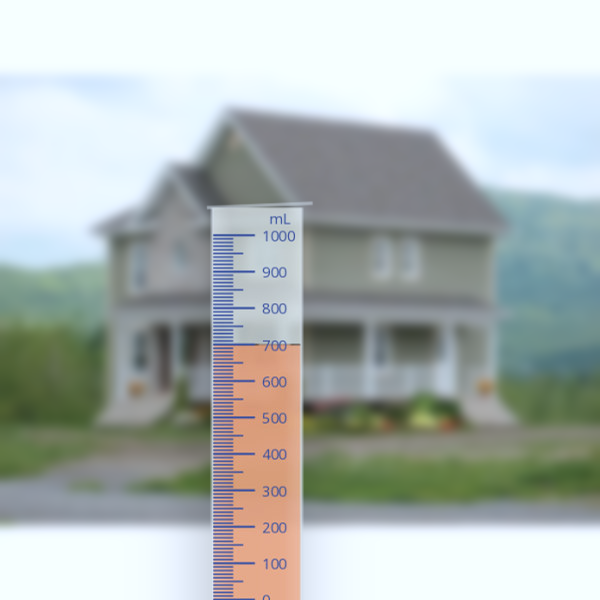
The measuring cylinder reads 700; mL
